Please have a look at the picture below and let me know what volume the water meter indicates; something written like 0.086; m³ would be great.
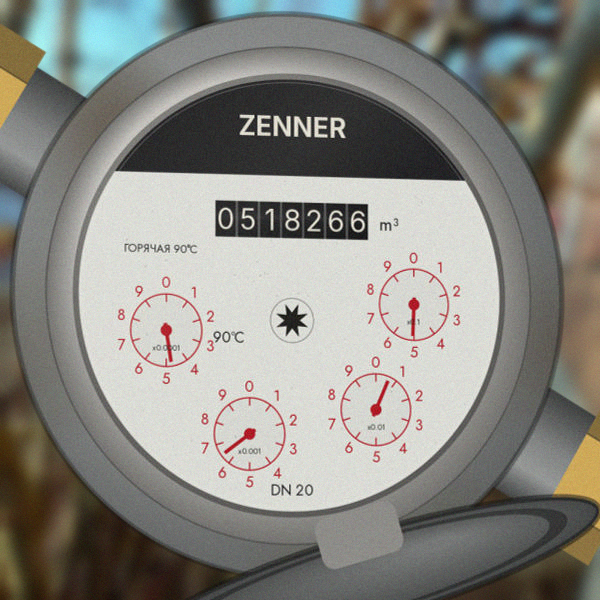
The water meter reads 518266.5064; m³
